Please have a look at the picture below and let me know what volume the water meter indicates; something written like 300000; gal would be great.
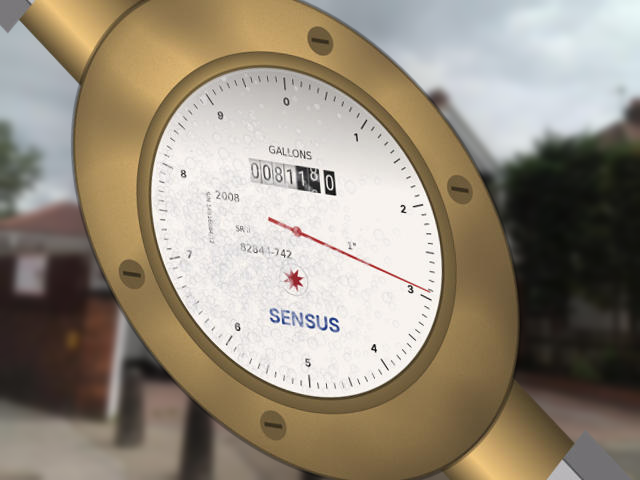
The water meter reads 81182.9; gal
